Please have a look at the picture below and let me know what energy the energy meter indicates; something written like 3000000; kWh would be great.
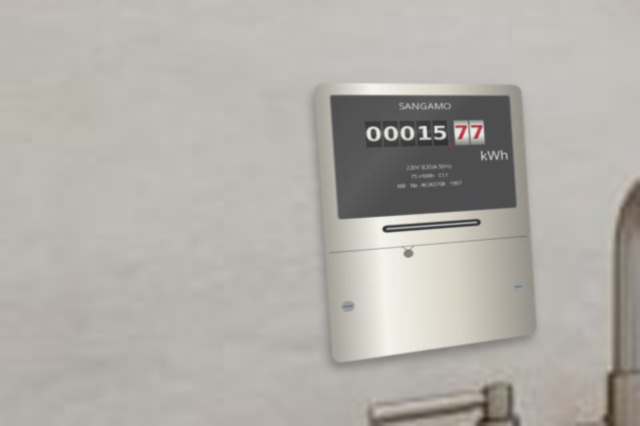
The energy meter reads 15.77; kWh
